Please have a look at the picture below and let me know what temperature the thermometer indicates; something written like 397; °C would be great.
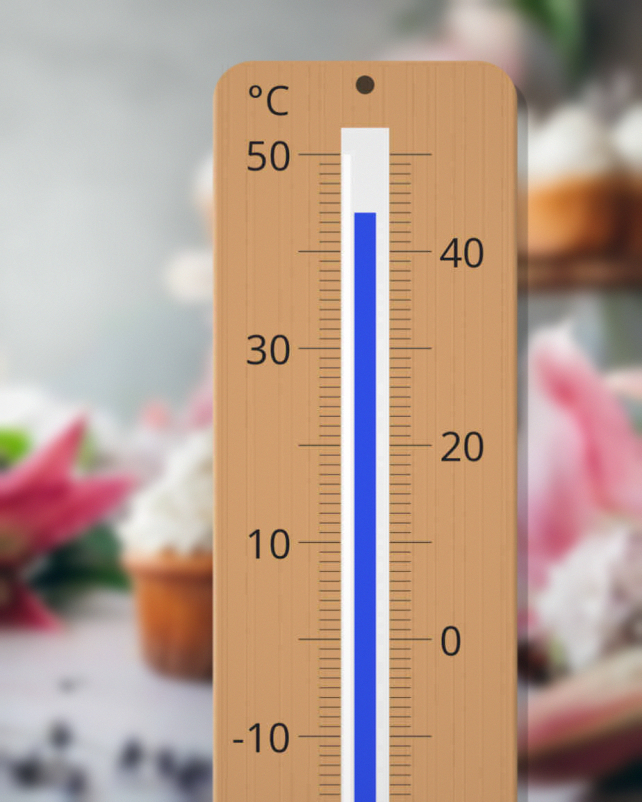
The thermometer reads 44; °C
